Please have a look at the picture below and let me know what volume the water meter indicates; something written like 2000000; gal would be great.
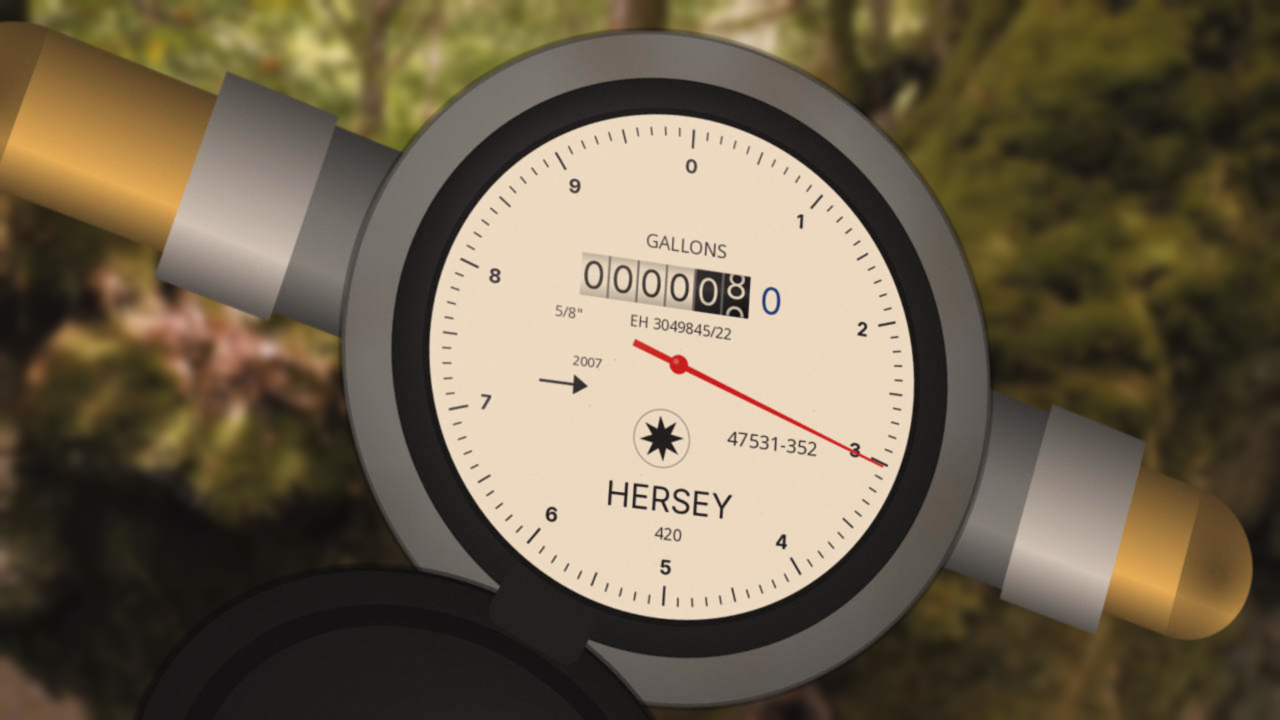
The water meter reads 83.0; gal
